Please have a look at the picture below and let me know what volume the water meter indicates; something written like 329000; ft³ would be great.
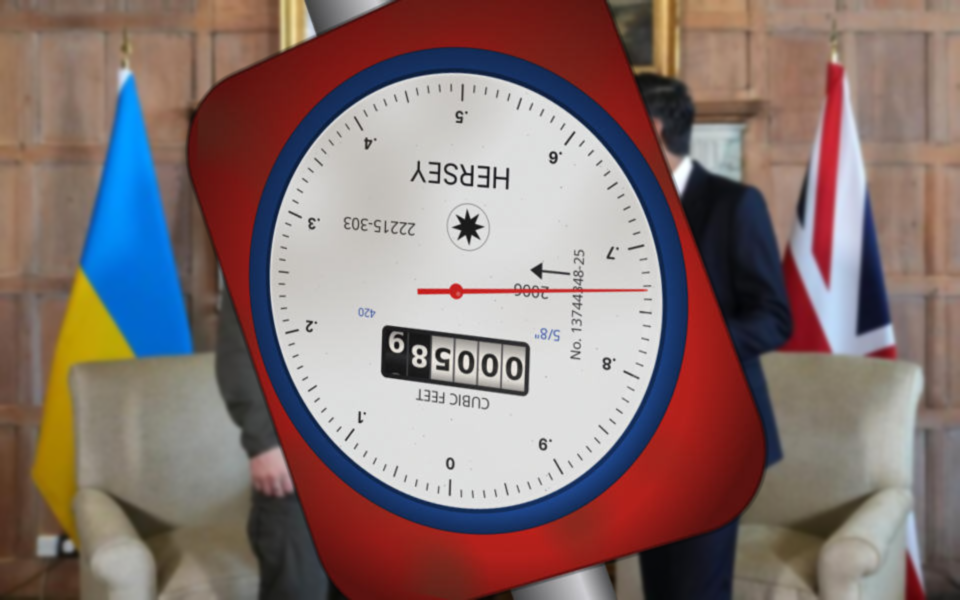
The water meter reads 588.73; ft³
